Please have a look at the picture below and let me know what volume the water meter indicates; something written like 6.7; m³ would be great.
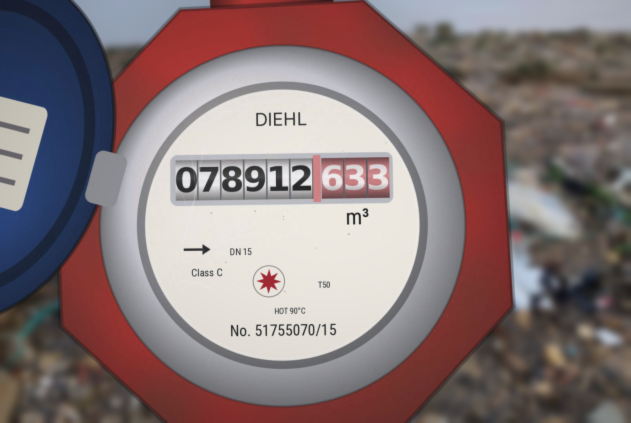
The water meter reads 78912.633; m³
